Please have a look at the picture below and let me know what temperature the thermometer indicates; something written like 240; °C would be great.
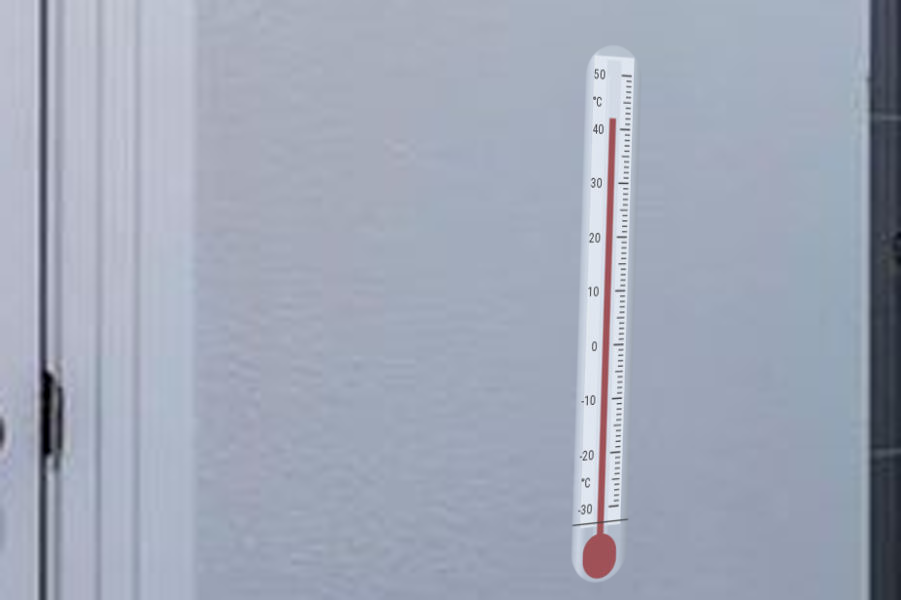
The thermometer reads 42; °C
